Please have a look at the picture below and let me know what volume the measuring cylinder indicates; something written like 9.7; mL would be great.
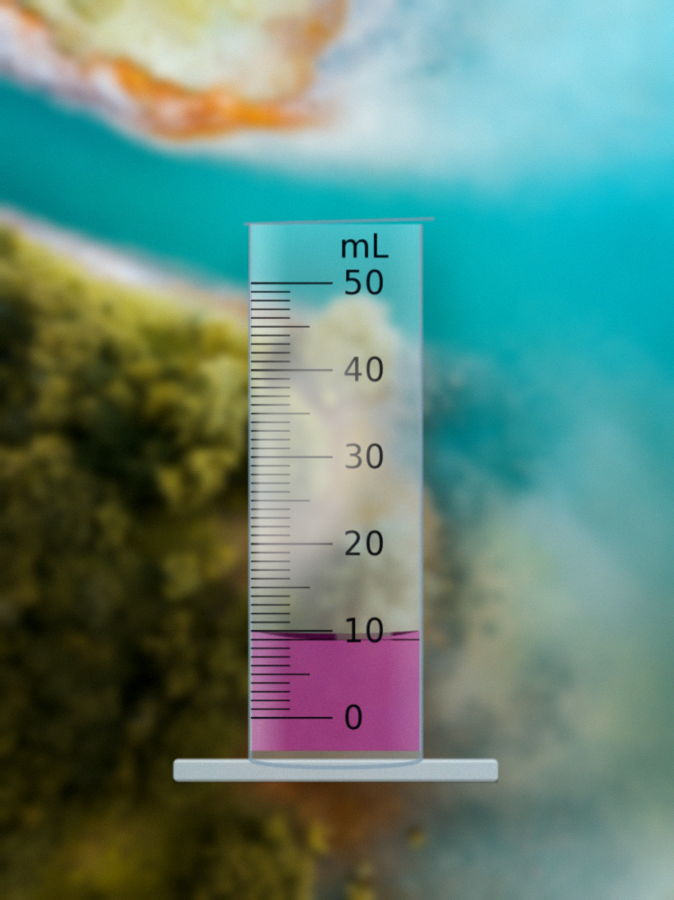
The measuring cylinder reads 9; mL
